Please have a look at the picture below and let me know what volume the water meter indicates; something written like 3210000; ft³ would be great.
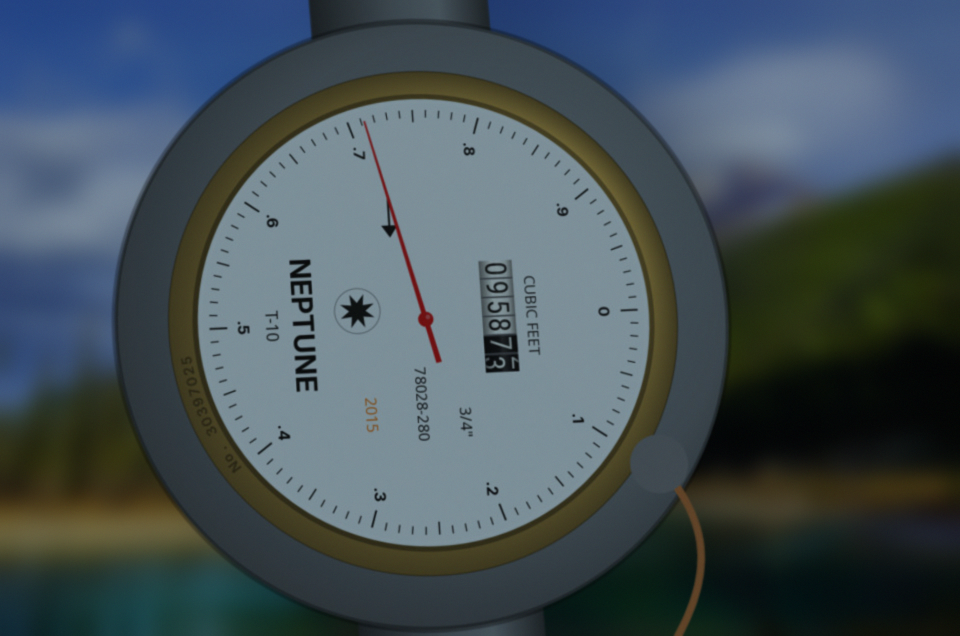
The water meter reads 95872.71; ft³
